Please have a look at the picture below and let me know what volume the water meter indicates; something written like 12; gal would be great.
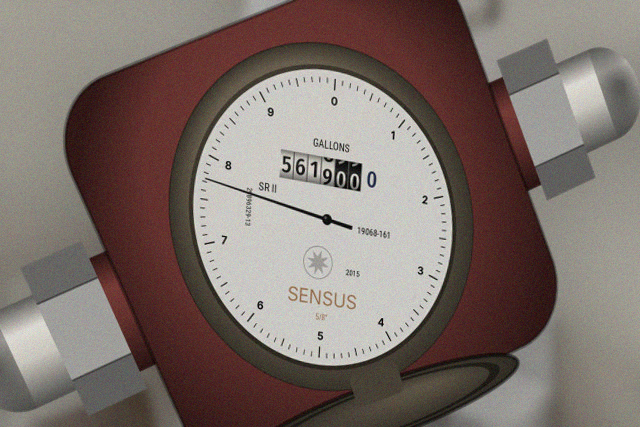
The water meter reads 5618997.7; gal
